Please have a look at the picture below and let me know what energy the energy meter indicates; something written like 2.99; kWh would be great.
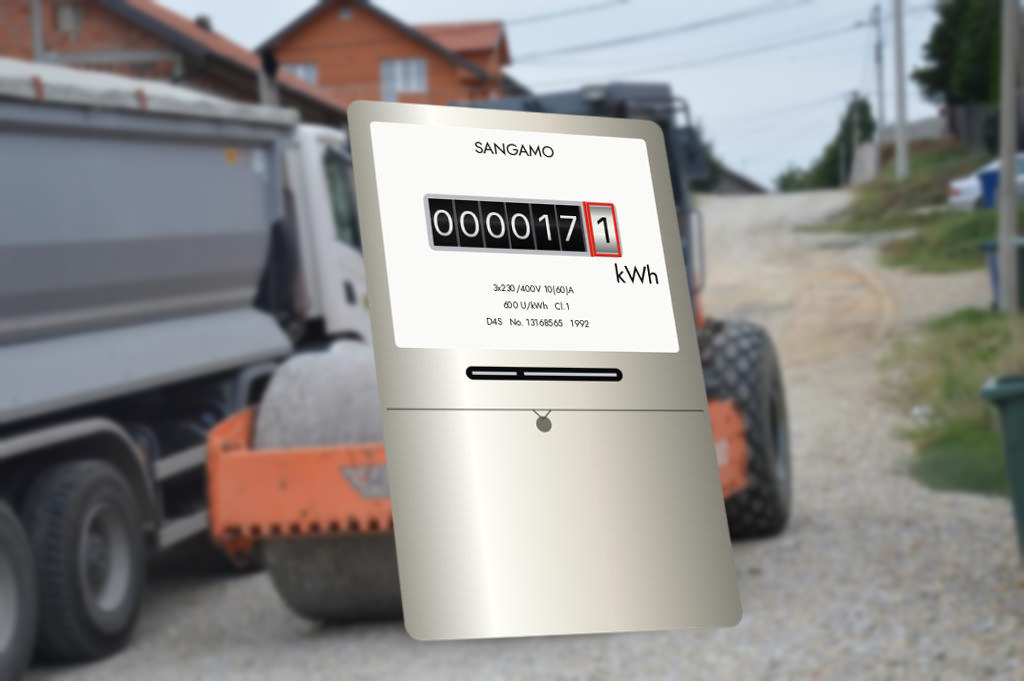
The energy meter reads 17.1; kWh
